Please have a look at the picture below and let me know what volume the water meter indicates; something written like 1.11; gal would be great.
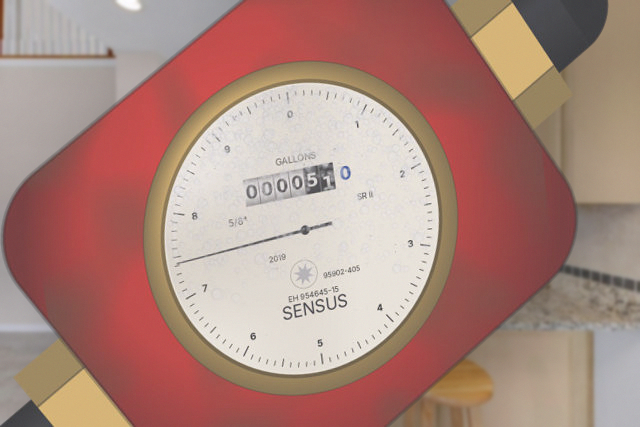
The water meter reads 507.4; gal
